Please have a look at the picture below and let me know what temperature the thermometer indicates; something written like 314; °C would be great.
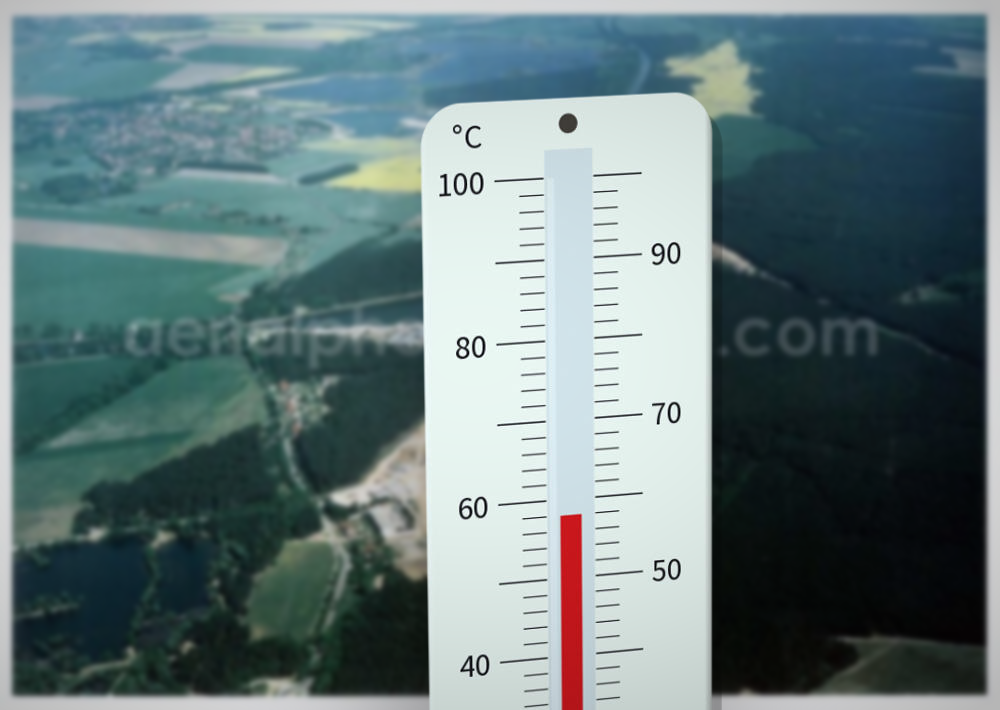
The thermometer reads 58; °C
